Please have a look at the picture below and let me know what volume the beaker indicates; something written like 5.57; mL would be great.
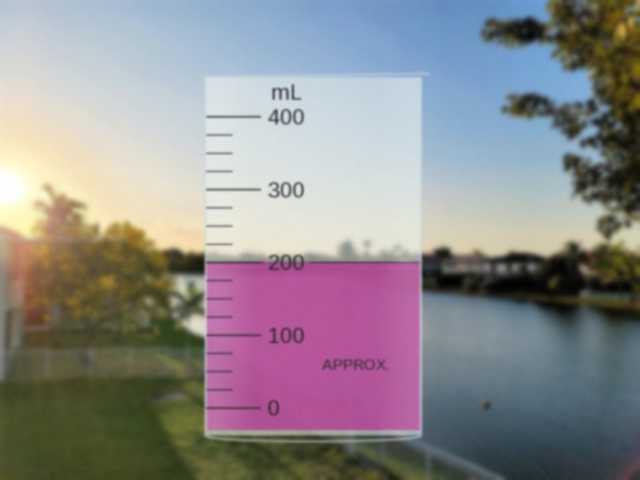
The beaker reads 200; mL
